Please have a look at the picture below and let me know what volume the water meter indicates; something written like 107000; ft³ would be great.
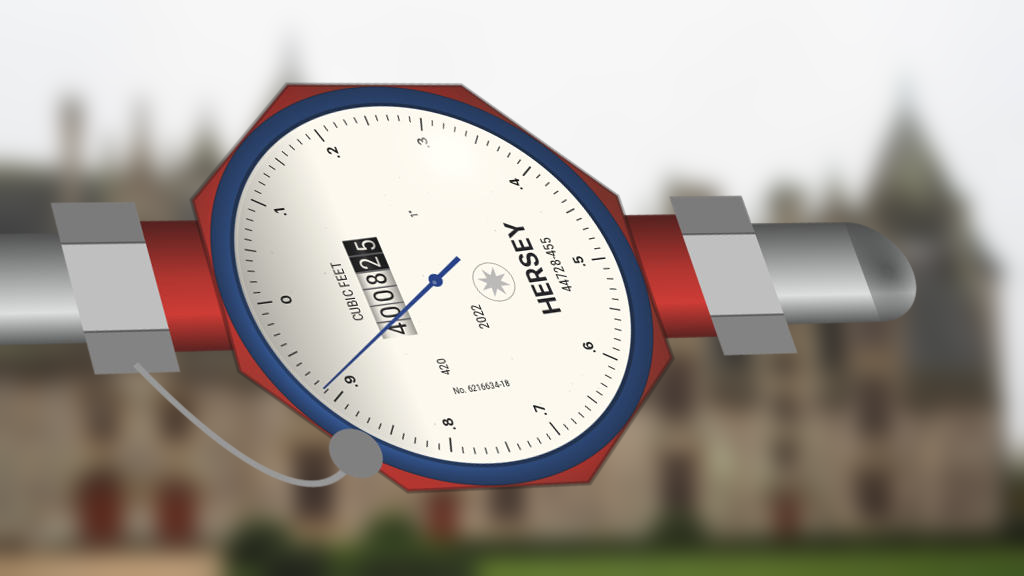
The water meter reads 400824.91; ft³
